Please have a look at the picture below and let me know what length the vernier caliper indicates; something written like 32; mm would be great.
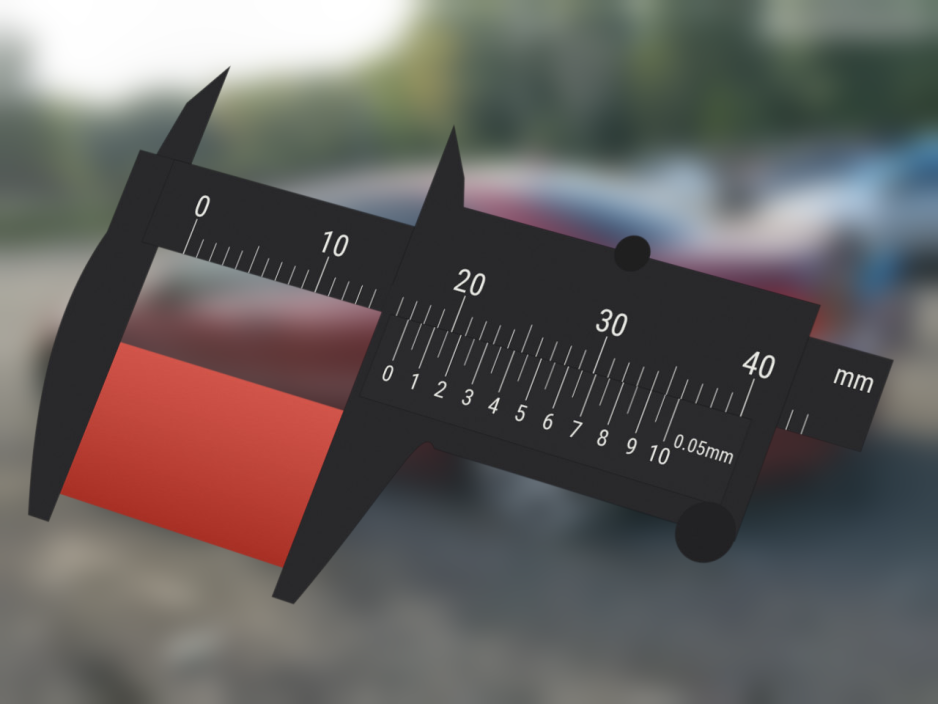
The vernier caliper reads 16.9; mm
